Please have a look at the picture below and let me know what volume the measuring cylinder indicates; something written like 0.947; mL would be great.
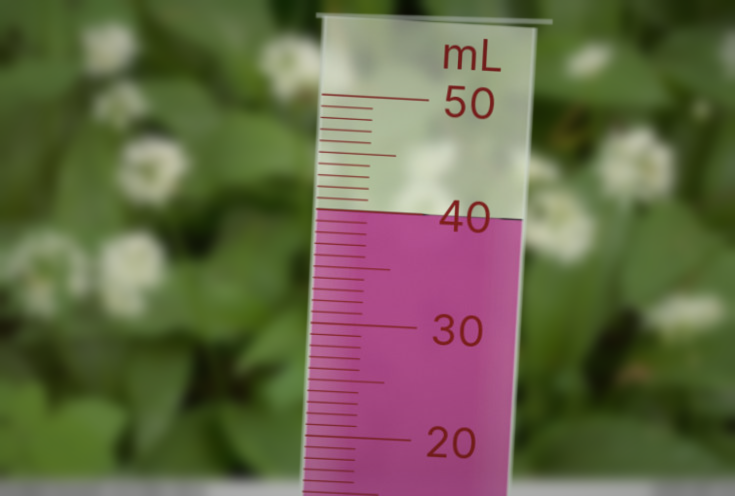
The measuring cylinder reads 40; mL
